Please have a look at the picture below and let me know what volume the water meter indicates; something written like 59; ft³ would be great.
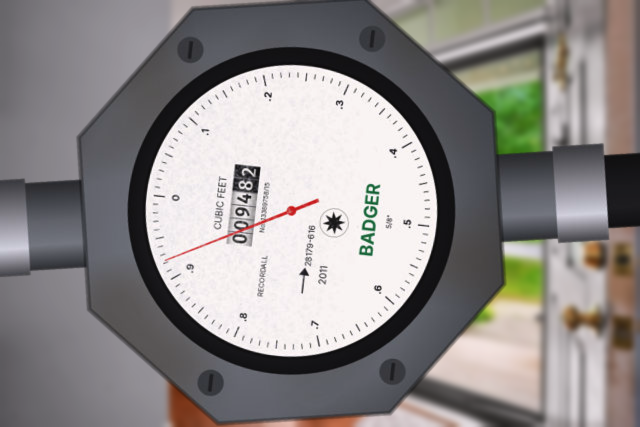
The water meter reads 9481.92; ft³
